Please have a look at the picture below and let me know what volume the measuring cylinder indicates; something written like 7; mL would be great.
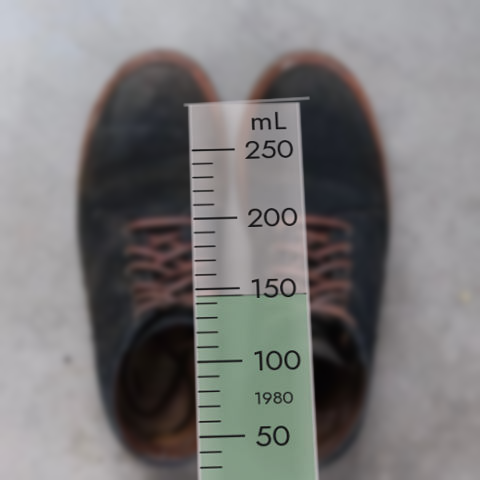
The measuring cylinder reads 145; mL
